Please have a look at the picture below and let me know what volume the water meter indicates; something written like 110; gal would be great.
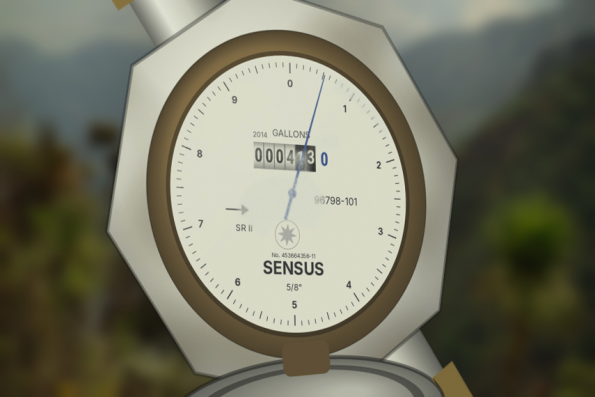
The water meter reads 4130.5; gal
